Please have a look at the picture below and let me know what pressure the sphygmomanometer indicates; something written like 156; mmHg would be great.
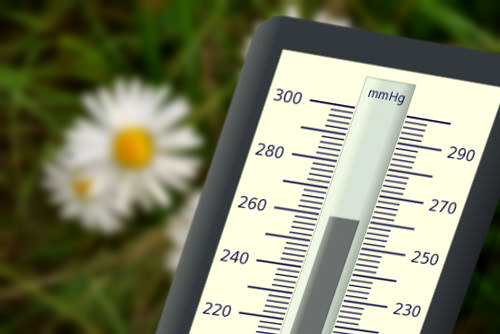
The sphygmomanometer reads 260; mmHg
